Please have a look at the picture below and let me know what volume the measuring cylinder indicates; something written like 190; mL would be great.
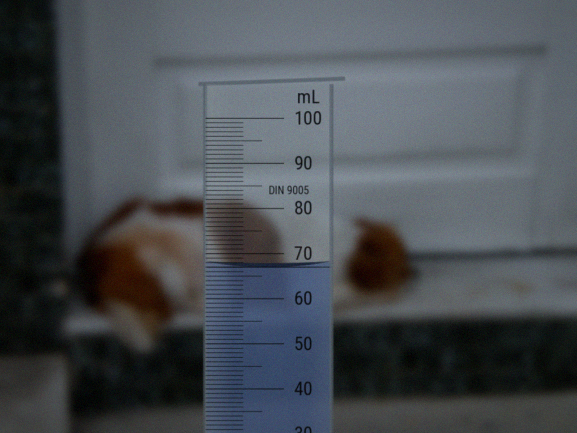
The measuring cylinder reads 67; mL
